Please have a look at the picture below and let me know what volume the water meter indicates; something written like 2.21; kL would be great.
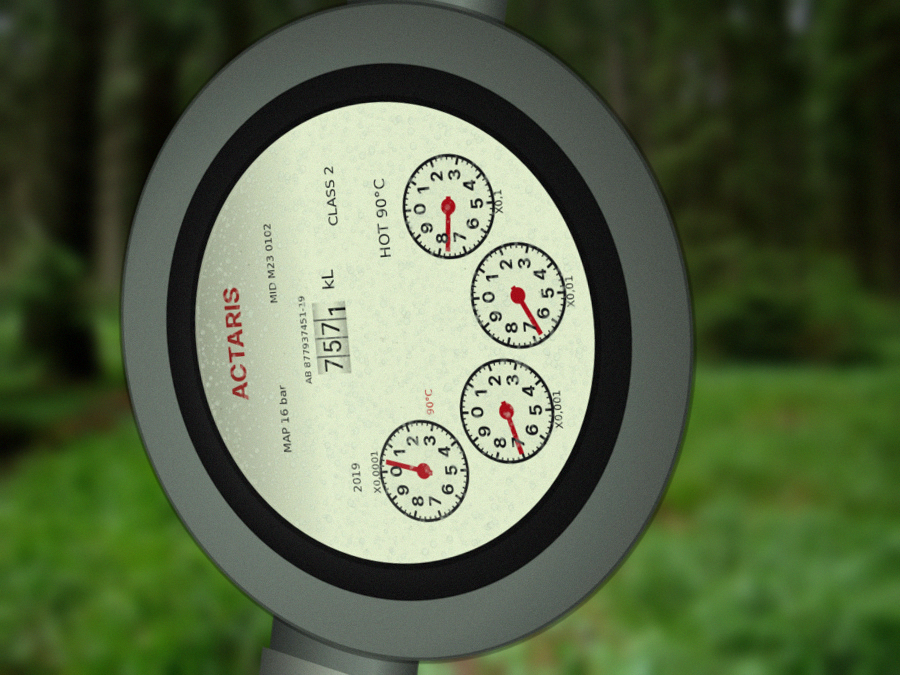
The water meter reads 7570.7670; kL
